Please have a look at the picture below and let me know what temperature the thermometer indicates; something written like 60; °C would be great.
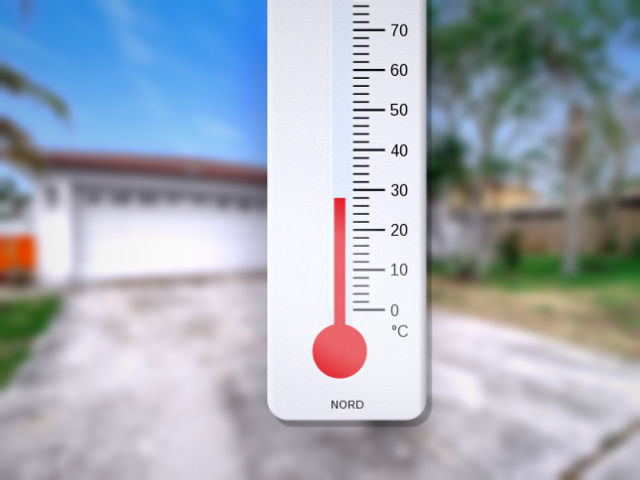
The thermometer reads 28; °C
